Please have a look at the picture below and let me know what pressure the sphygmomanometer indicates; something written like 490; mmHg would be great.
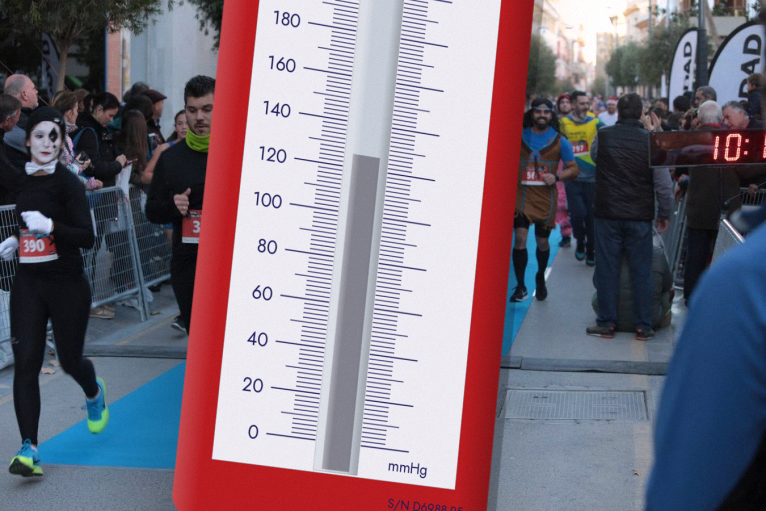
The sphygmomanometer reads 126; mmHg
